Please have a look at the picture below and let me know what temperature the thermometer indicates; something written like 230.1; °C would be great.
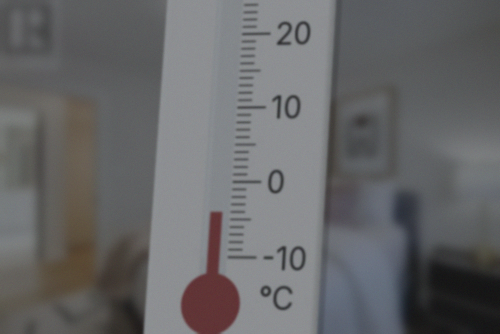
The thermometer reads -4; °C
